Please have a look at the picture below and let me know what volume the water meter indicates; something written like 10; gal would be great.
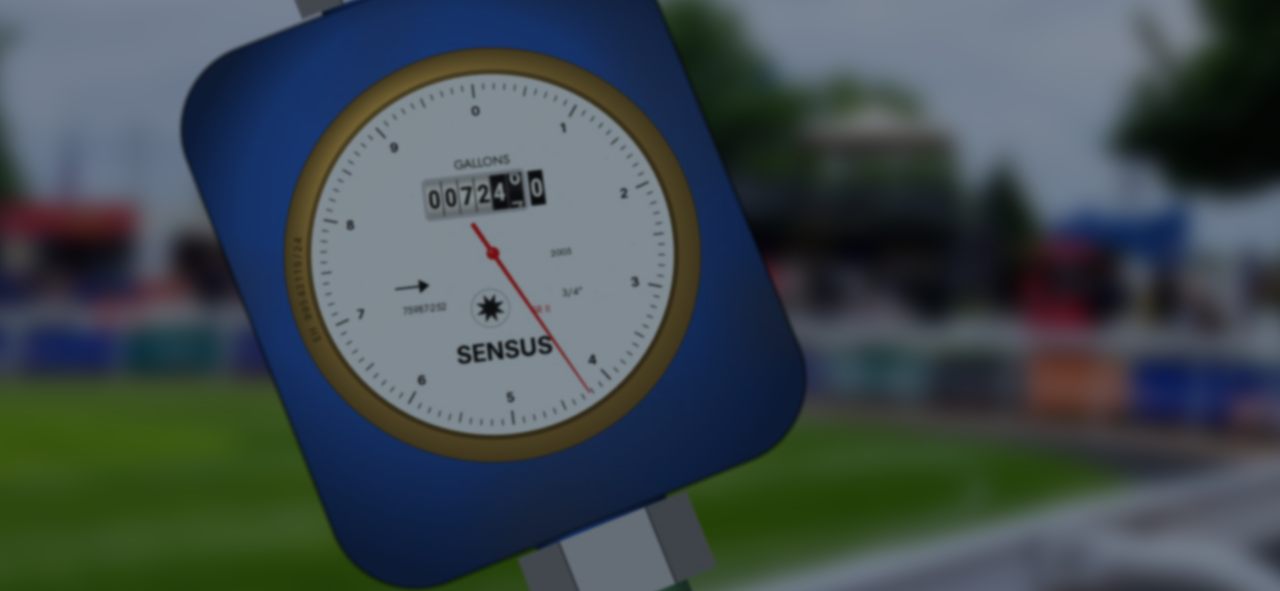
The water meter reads 72464.2; gal
